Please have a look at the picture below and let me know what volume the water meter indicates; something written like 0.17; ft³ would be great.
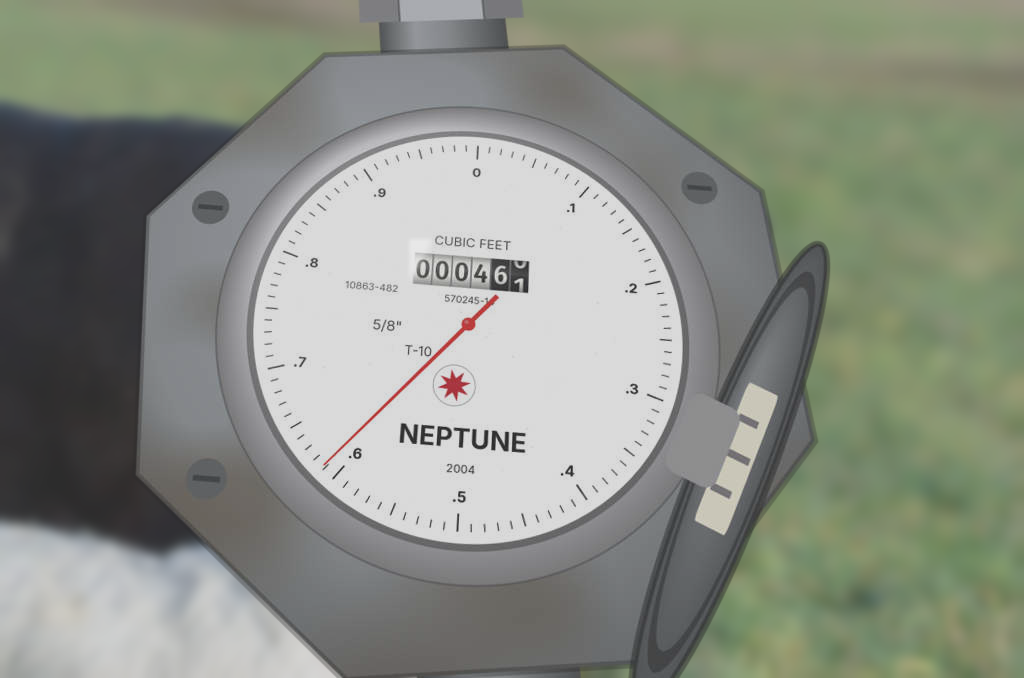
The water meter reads 460.61; ft³
